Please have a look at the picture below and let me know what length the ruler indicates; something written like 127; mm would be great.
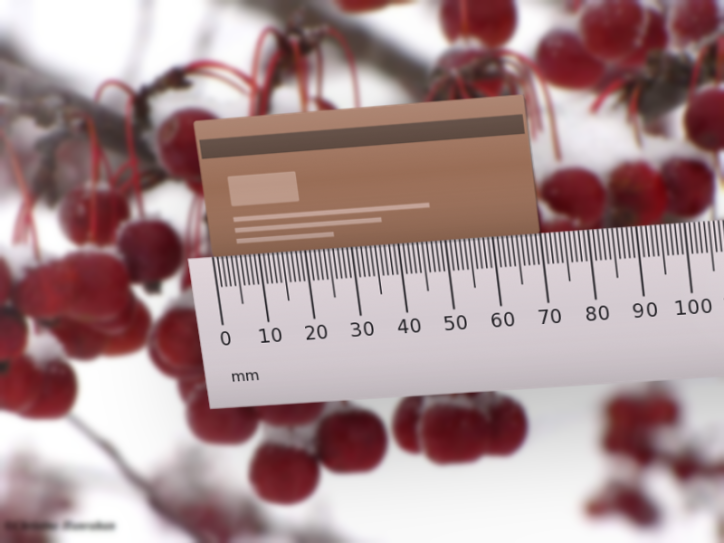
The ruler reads 70; mm
